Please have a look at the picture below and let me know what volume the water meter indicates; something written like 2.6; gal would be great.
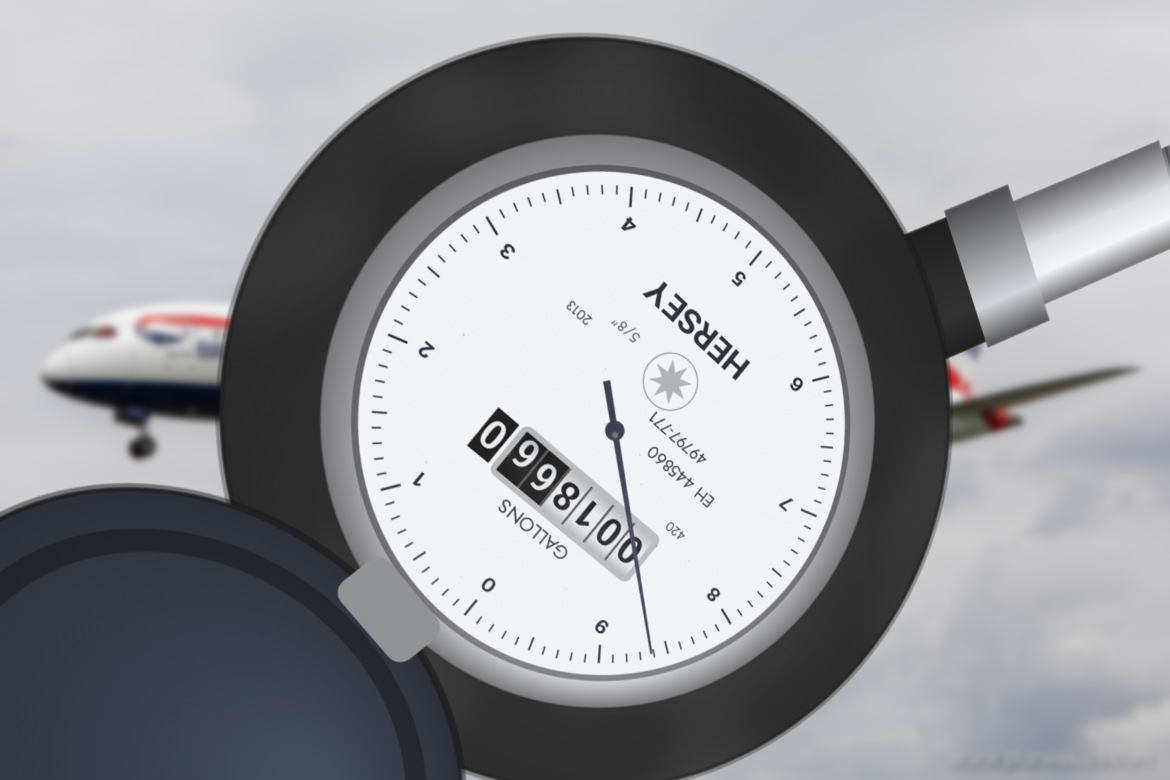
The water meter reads 18658.6; gal
